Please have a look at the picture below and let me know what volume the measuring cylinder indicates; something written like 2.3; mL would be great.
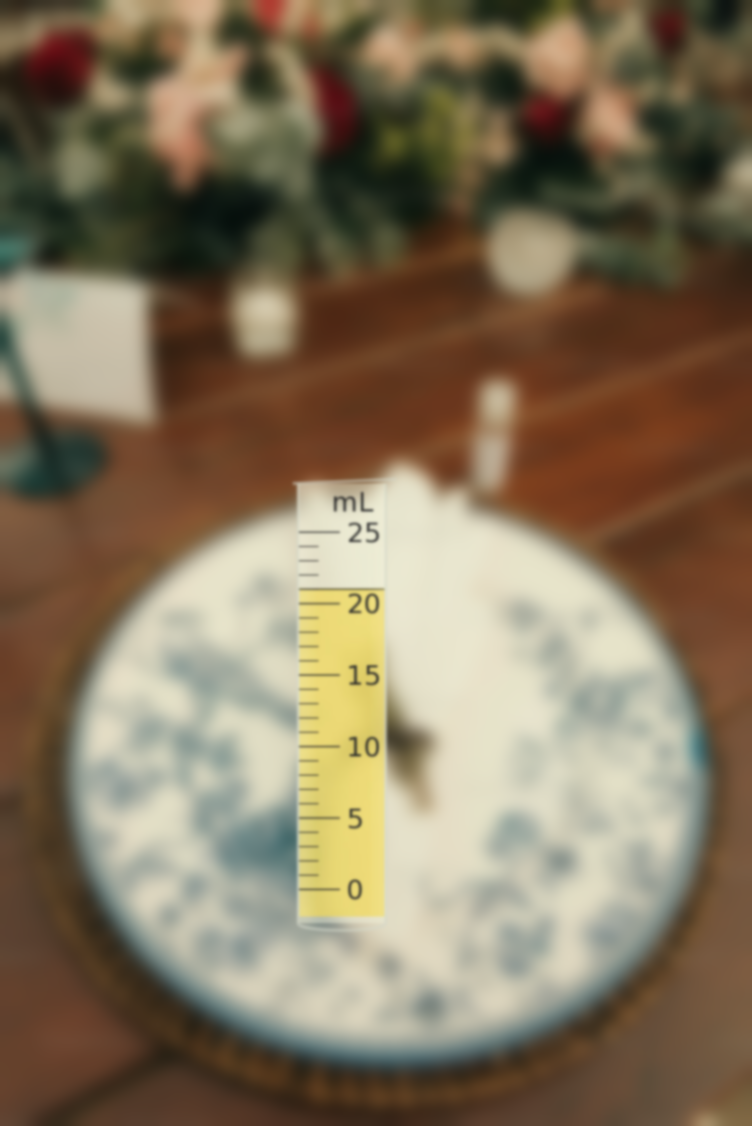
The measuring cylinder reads 21; mL
